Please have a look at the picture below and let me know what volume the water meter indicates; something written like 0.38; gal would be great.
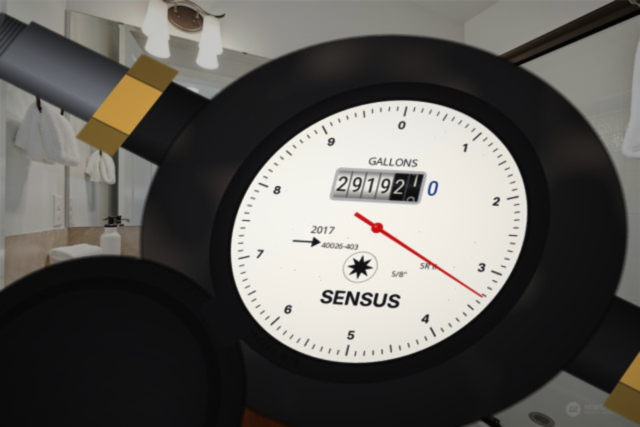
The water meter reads 2919213.3; gal
